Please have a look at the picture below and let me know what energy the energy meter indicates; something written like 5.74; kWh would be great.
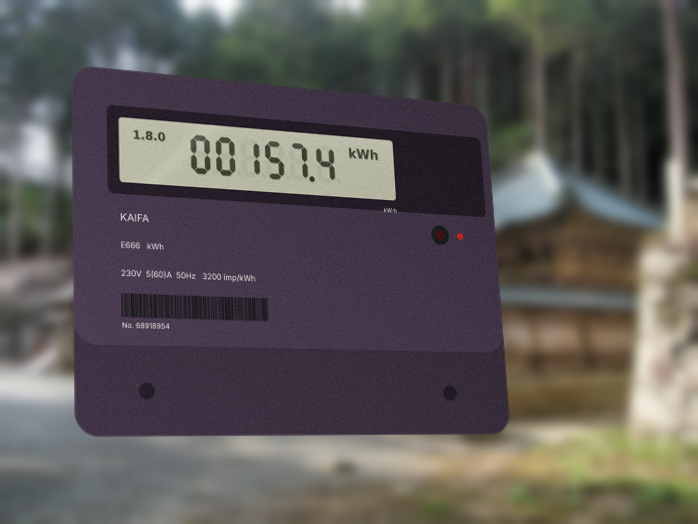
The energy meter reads 157.4; kWh
